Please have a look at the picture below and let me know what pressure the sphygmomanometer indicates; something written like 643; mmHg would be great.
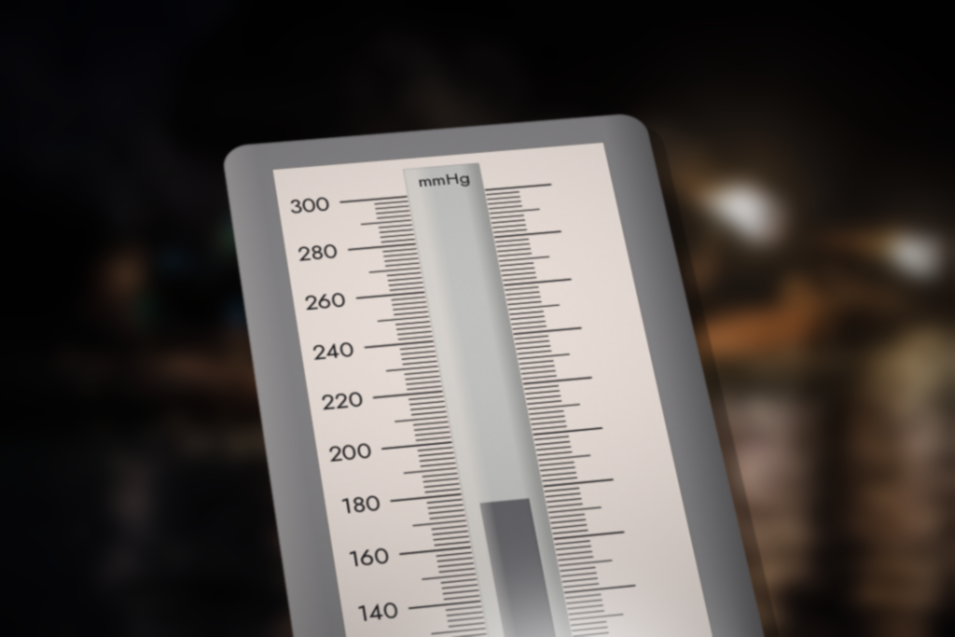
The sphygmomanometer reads 176; mmHg
